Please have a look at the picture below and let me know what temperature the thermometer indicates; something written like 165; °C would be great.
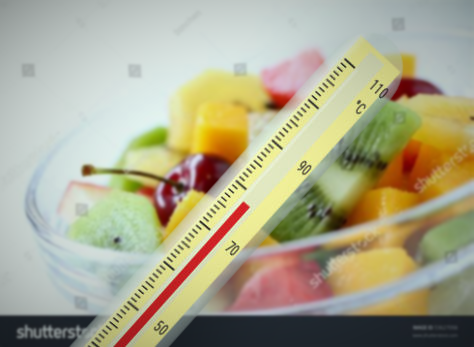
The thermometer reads 78; °C
